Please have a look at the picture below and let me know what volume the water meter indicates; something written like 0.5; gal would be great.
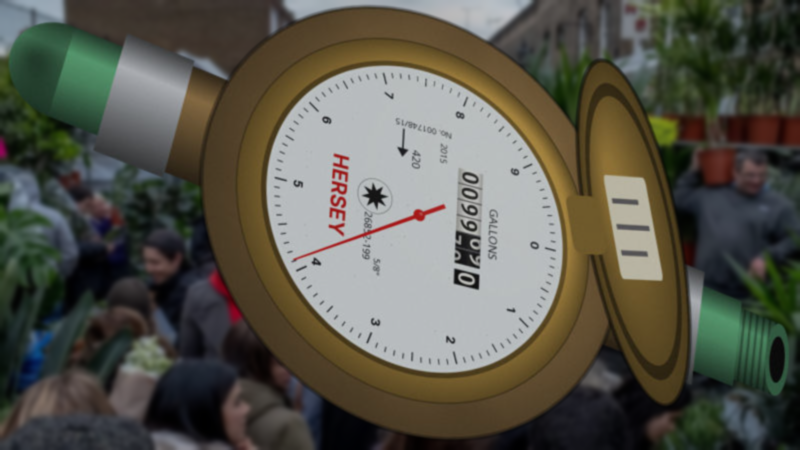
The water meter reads 99694.1; gal
